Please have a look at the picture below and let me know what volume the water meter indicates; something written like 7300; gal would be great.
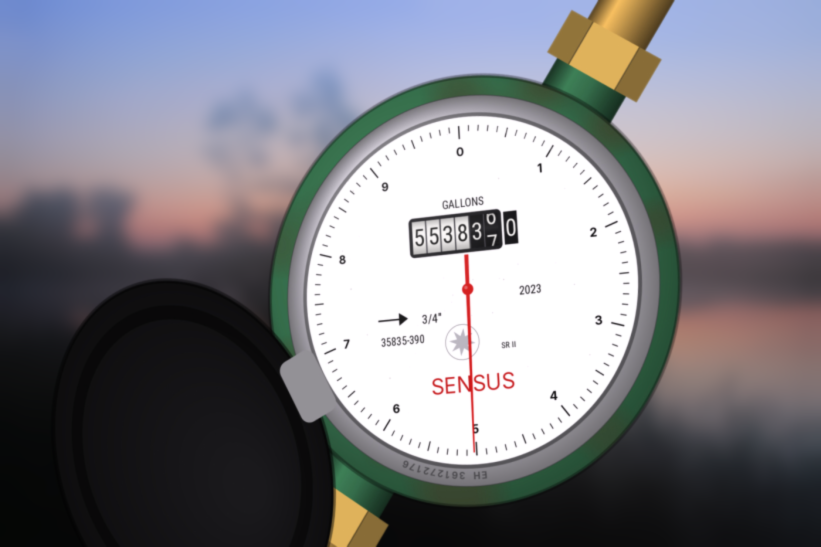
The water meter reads 5538365.0; gal
